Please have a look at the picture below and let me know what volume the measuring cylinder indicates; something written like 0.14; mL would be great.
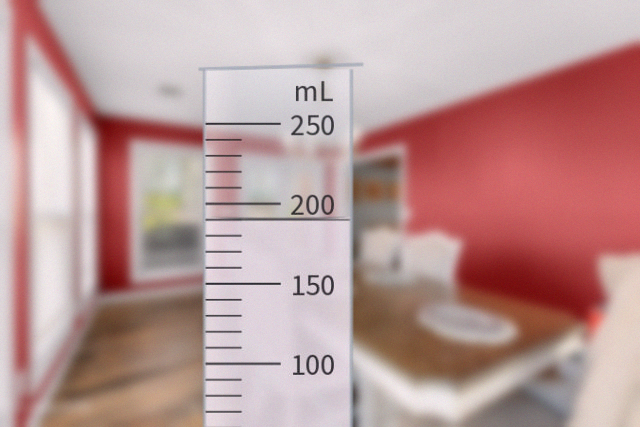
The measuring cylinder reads 190; mL
